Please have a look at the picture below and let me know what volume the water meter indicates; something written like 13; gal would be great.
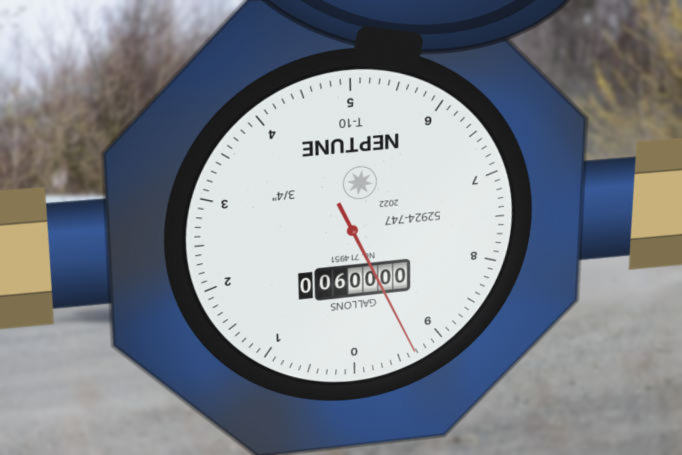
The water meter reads 899.3; gal
